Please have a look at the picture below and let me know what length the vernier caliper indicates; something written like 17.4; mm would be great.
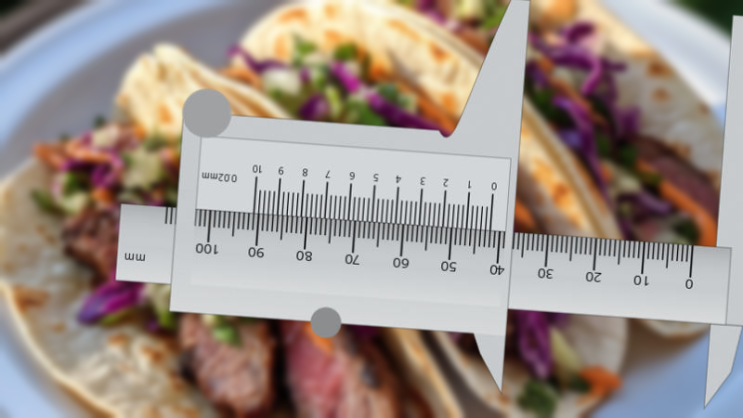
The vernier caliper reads 42.0; mm
